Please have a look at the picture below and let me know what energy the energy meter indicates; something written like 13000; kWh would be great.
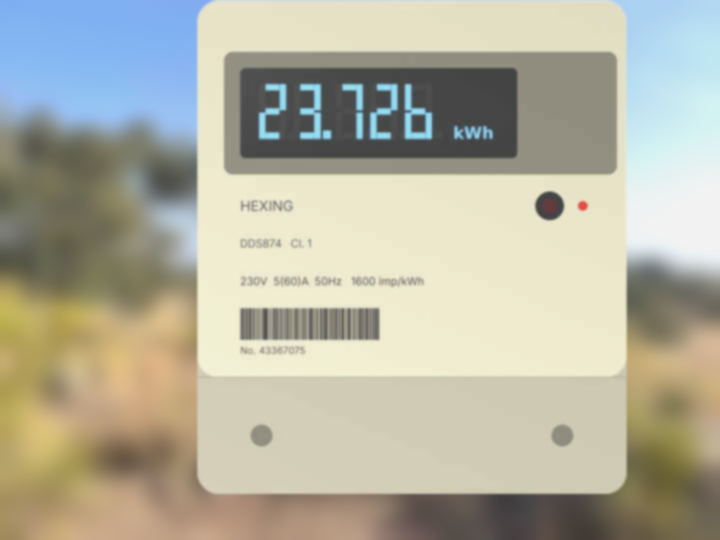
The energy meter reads 23.726; kWh
